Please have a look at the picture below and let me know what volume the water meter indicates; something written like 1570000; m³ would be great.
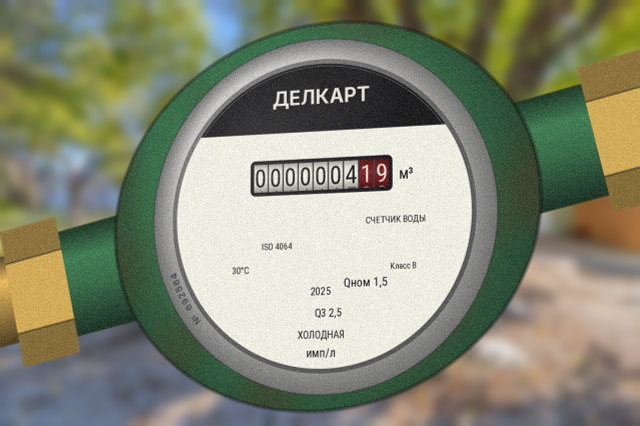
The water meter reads 4.19; m³
